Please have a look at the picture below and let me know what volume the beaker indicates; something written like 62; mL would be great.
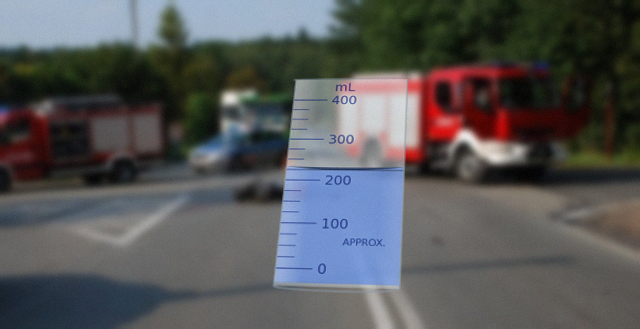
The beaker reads 225; mL
